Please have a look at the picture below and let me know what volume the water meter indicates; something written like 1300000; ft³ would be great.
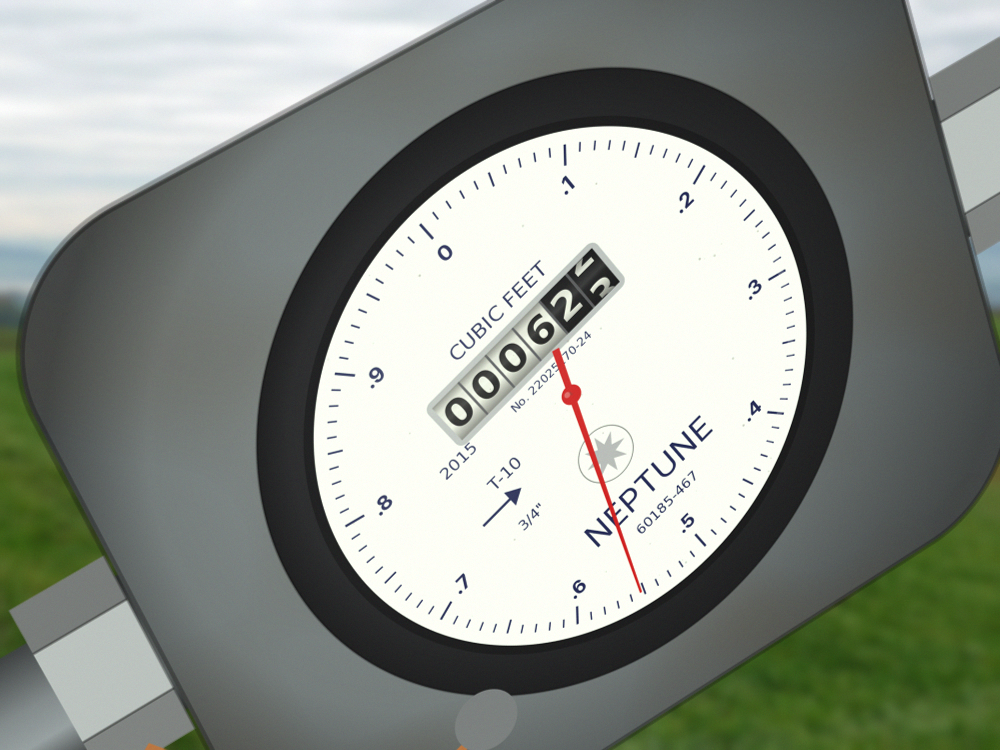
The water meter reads 622.55; ft³
